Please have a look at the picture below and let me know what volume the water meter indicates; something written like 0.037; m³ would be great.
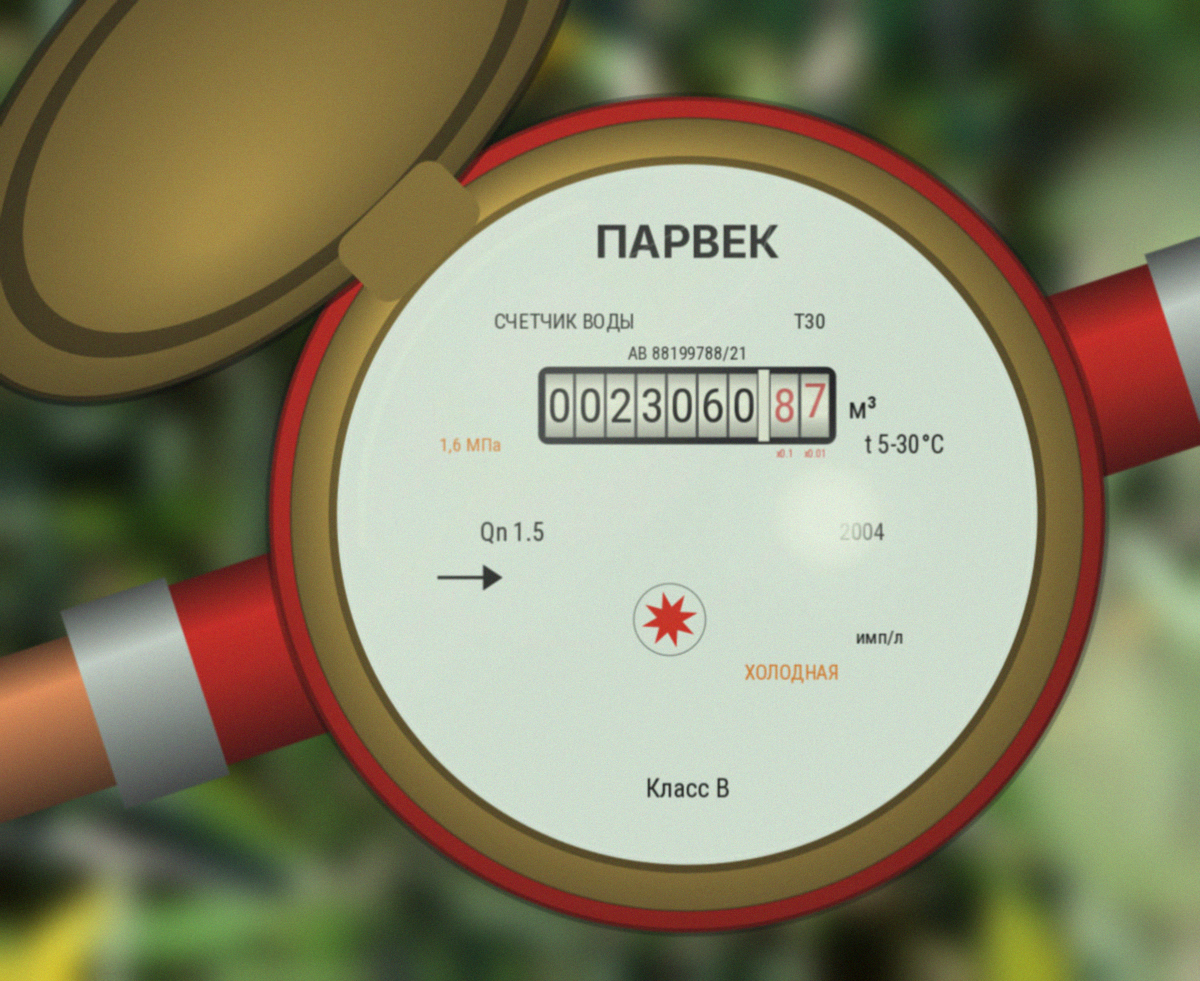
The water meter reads 23060.87; m³
